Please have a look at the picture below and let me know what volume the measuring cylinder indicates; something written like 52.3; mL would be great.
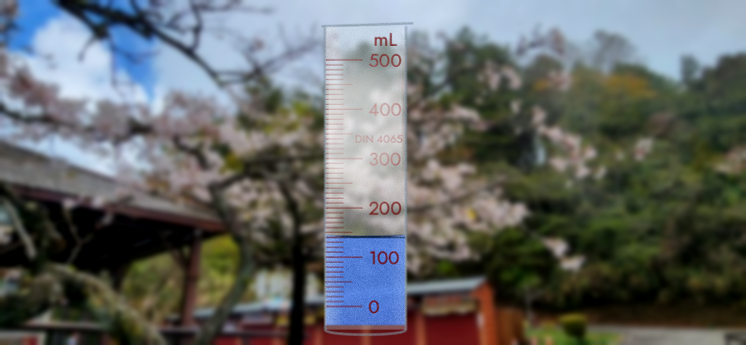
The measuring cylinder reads 140; mL
